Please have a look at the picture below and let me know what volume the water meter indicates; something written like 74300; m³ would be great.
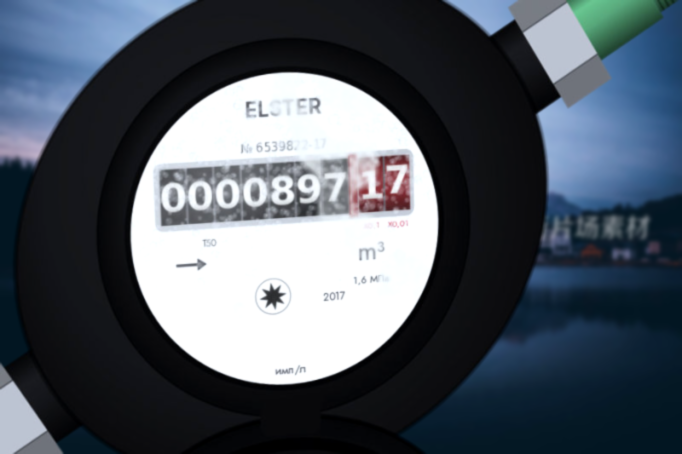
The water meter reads 897.17; m³
